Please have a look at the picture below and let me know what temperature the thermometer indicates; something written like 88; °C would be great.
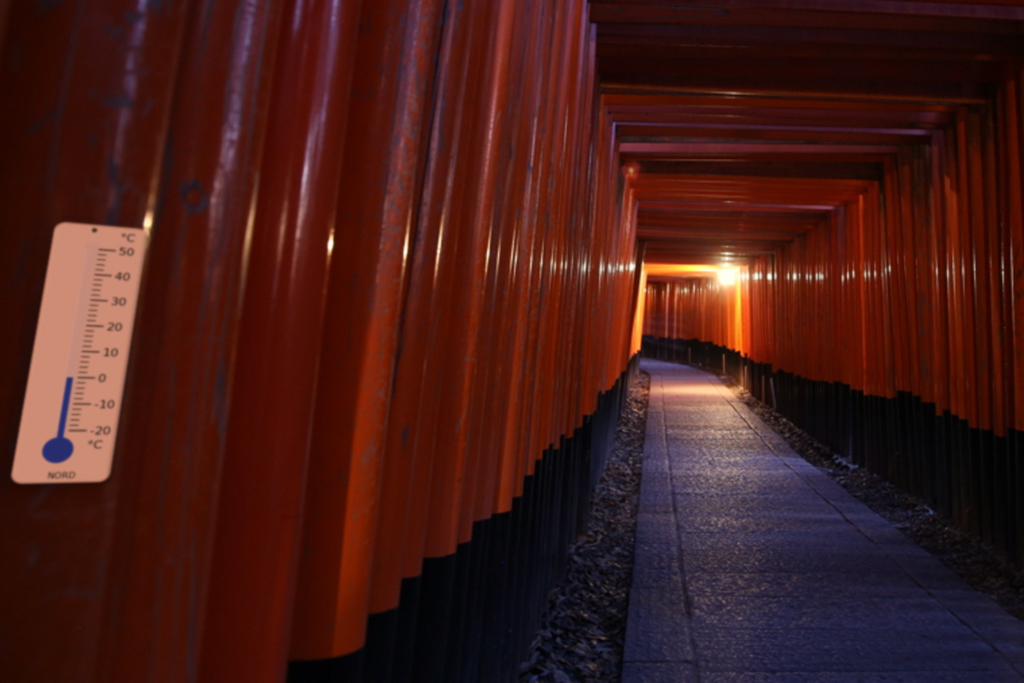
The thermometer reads 0; °C
